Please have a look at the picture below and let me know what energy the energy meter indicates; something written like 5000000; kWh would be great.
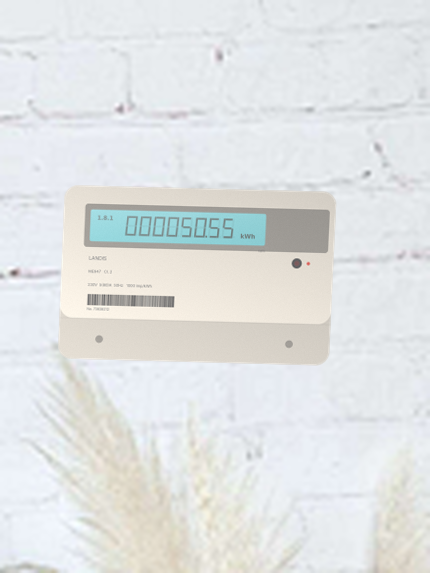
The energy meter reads 50.55; kWh
